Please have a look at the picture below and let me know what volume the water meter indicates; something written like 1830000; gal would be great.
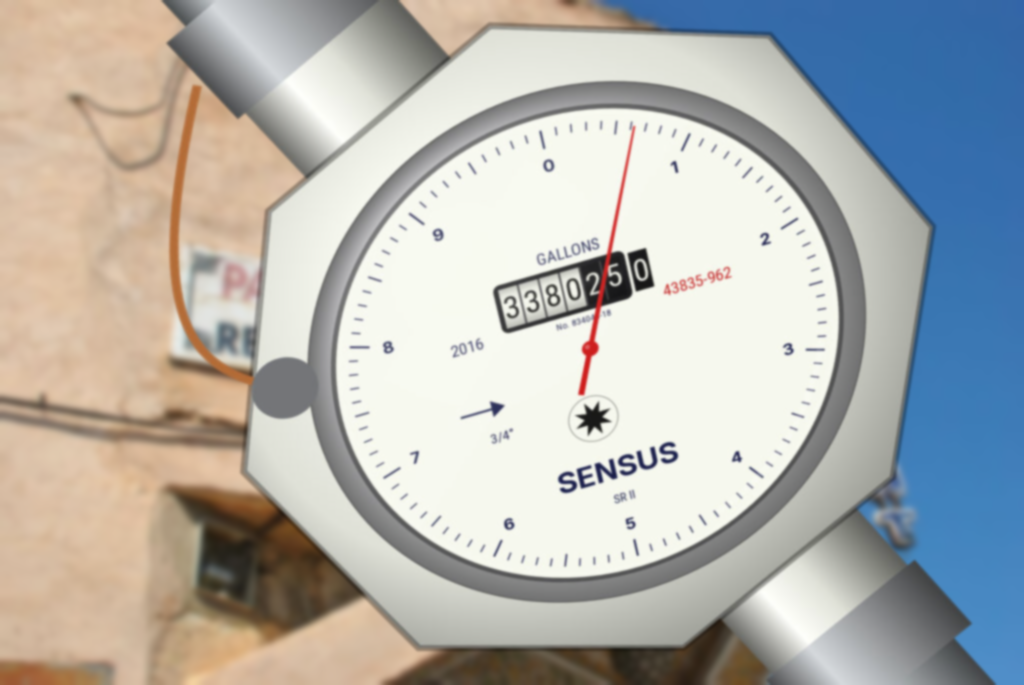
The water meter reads 3380250.6; gal
